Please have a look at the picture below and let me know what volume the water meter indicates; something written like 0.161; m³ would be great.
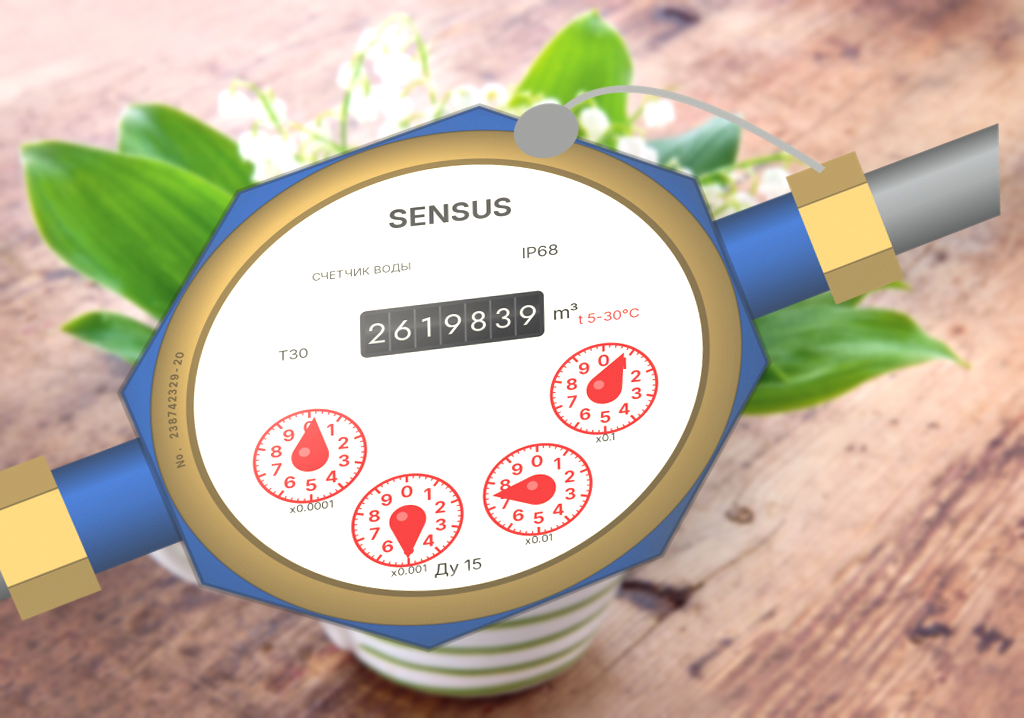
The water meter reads 2619839.0750; m³
